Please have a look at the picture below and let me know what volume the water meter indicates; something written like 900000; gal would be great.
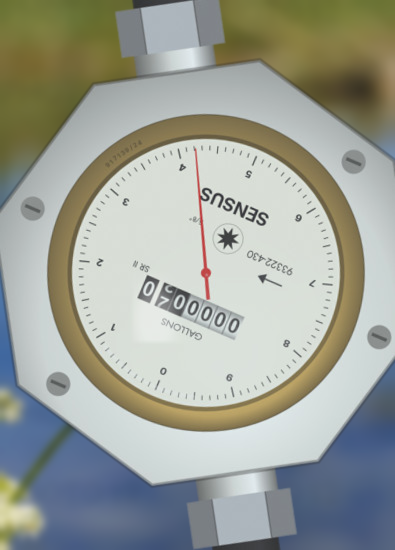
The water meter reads 24.2; gal
